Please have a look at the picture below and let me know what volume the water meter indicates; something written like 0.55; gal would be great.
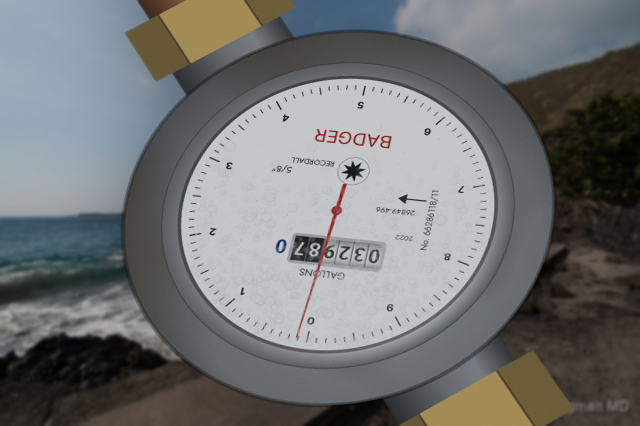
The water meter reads 329870.1; gal
